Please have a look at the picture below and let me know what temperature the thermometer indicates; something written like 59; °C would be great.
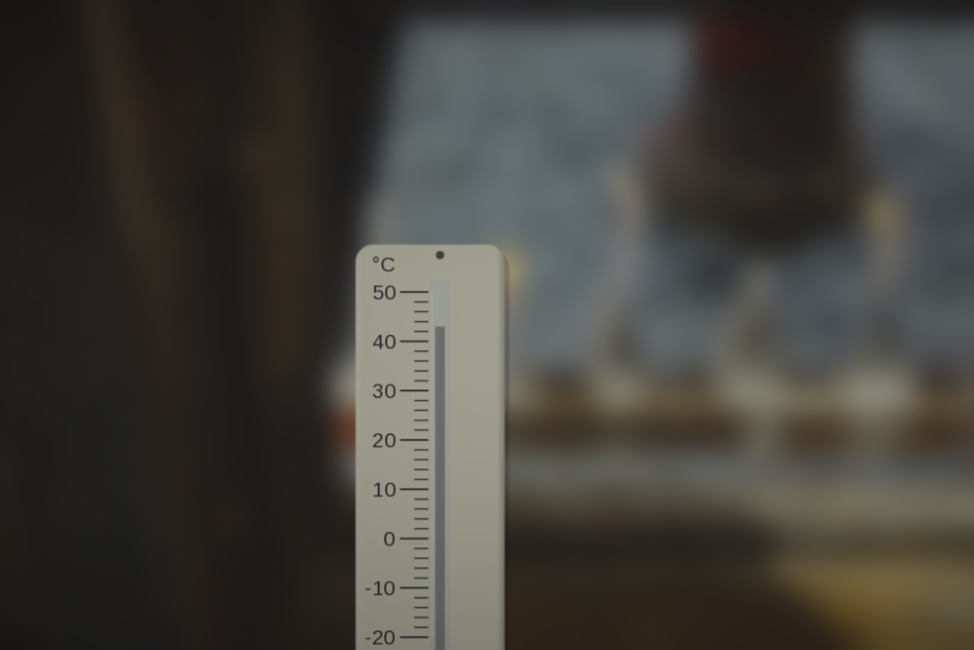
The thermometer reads 43; °C
